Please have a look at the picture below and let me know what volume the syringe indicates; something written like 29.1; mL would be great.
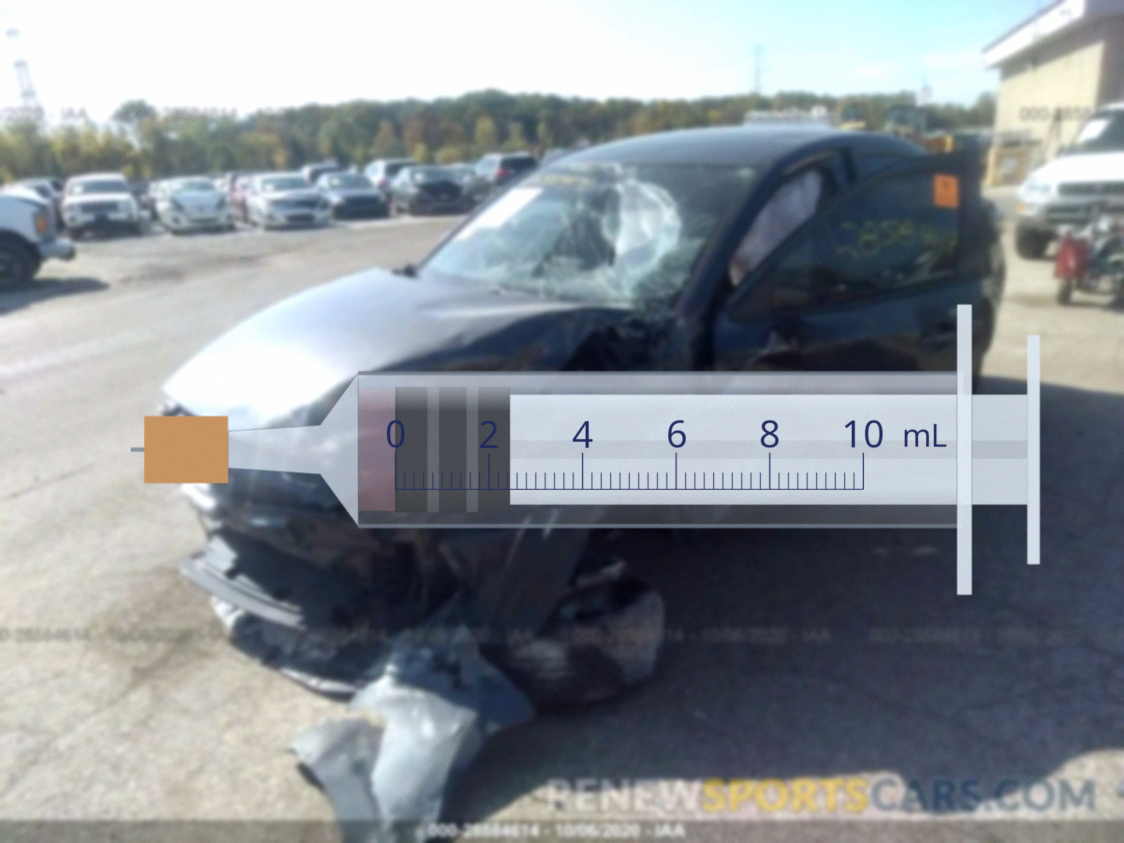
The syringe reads 0; mL
